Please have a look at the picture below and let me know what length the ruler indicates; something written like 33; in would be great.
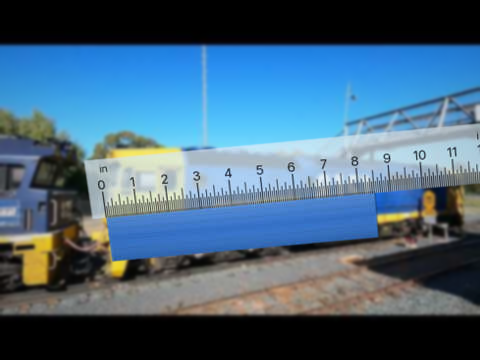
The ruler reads 8.5; in
